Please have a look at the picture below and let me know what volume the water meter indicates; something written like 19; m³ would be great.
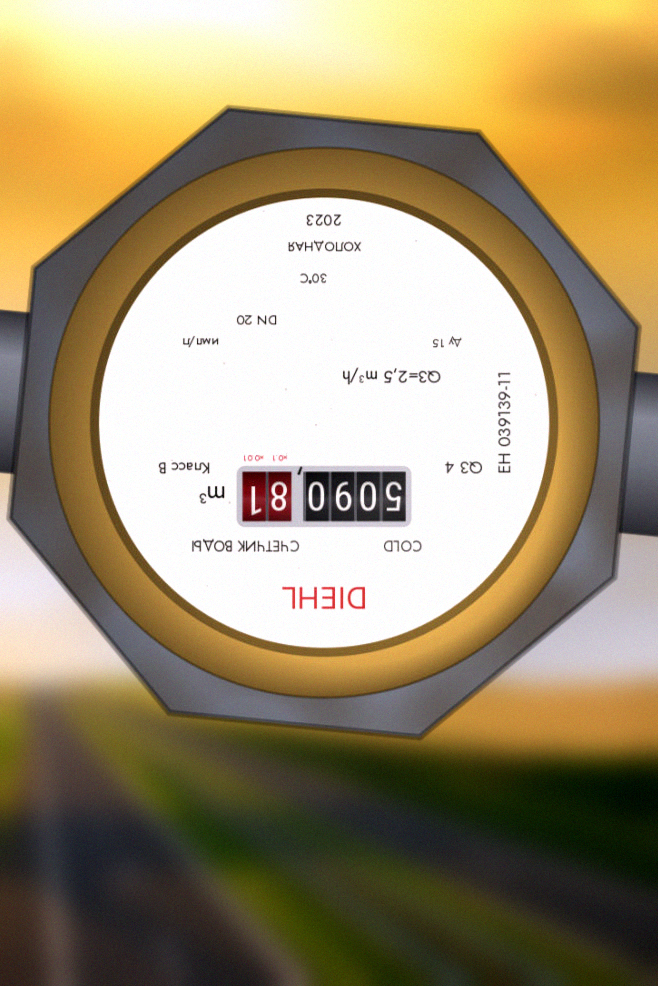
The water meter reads 5090.81; m³
